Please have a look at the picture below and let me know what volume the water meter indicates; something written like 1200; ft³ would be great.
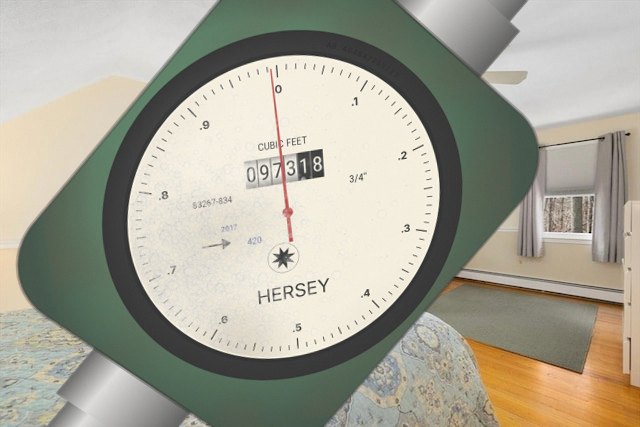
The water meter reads 97317.99; ft³
